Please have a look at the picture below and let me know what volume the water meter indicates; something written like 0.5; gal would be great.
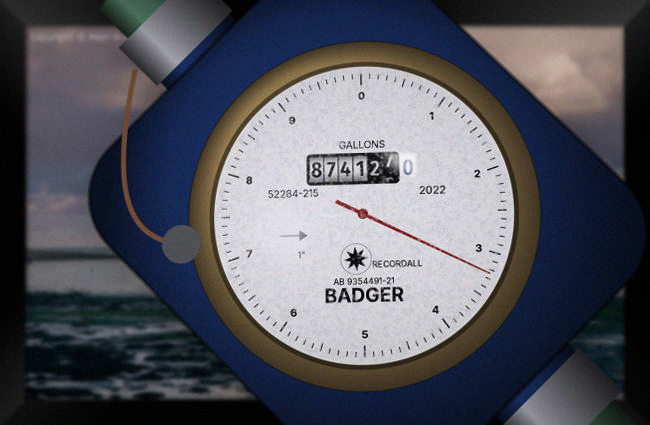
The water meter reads 8741273.2; gal
